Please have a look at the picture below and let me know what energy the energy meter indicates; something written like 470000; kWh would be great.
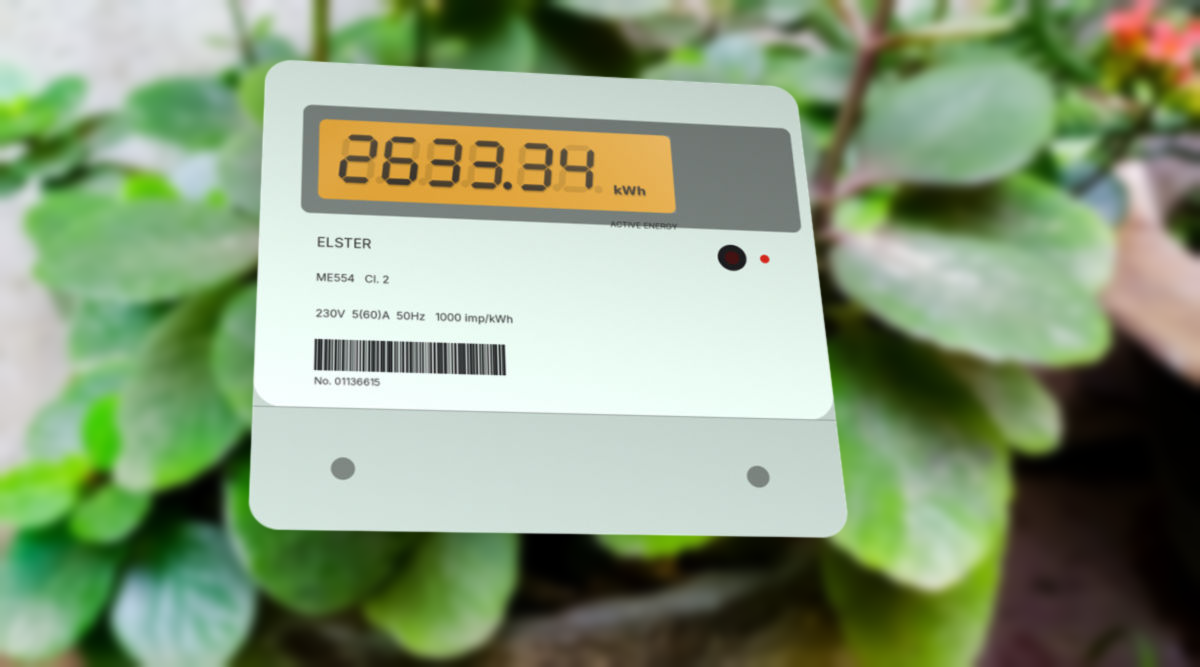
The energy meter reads 2633.34; kWh
